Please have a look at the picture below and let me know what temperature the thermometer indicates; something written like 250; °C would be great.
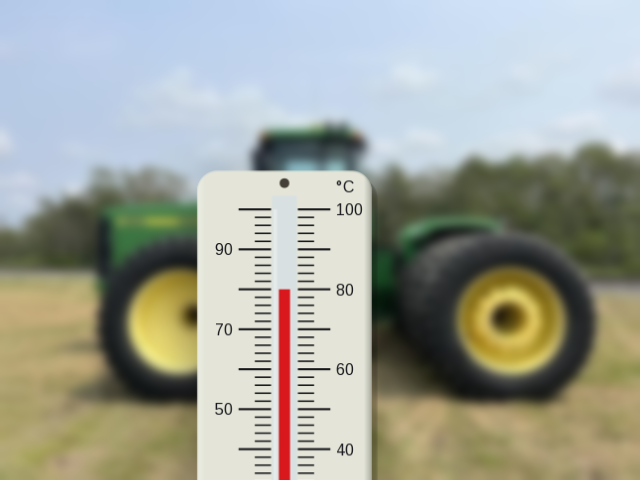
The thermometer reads 80; °C
